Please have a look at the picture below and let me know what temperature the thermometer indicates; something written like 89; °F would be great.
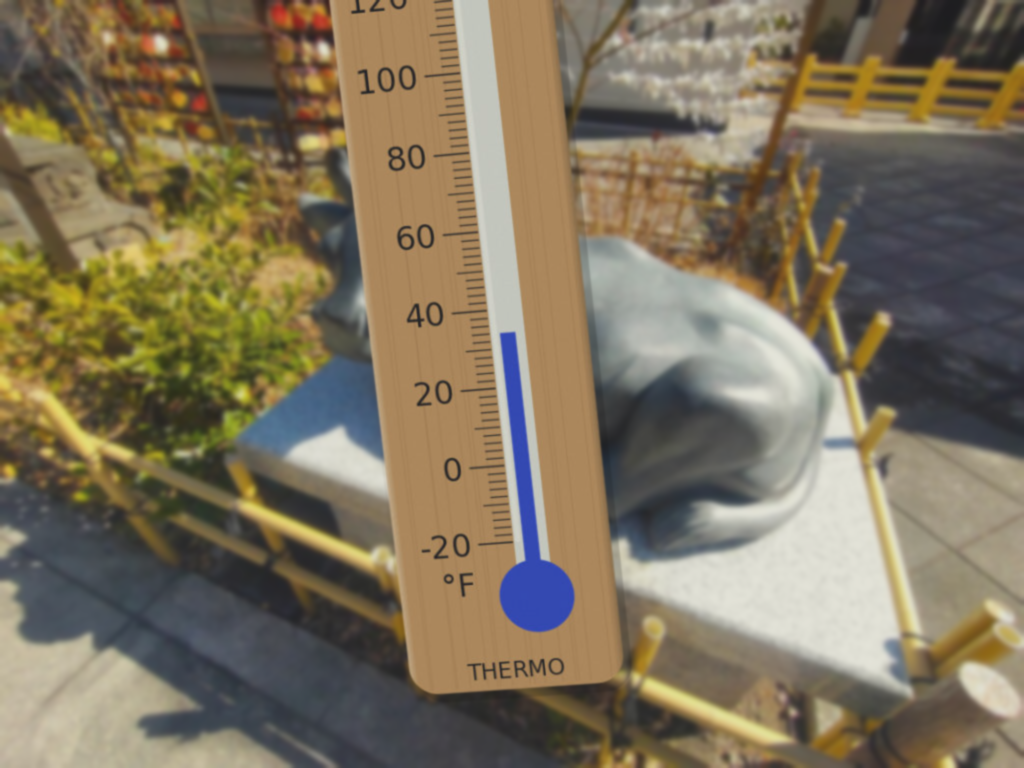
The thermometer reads 34; °F
